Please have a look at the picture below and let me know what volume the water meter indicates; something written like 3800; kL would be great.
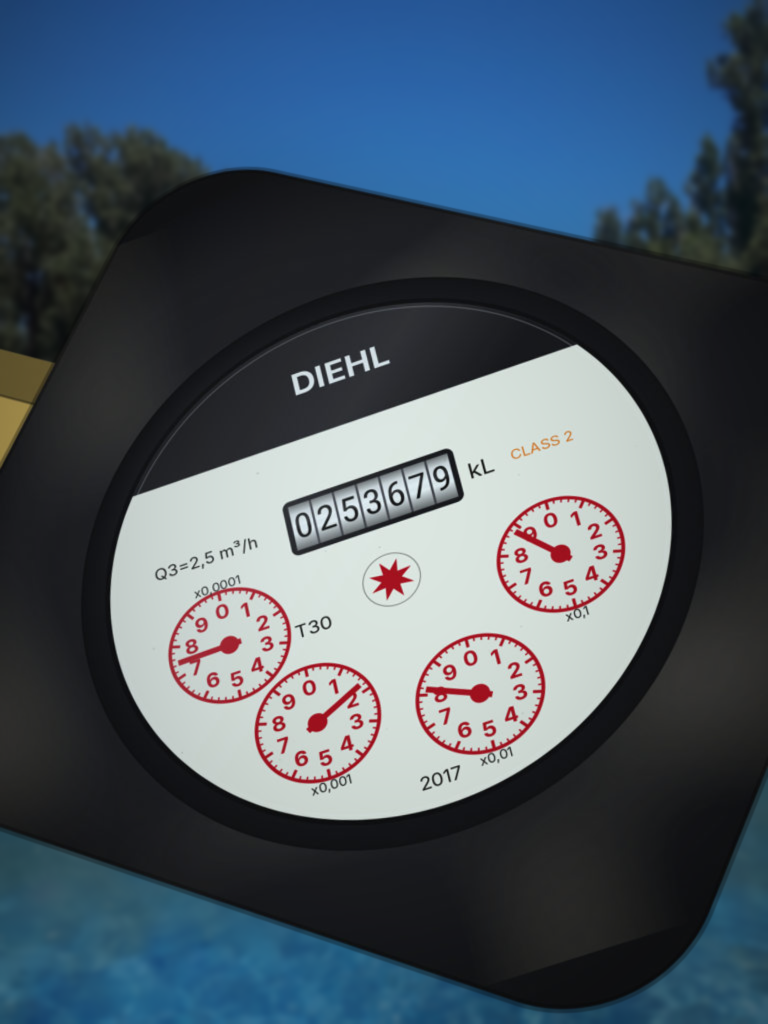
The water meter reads 253679.8817; kL
